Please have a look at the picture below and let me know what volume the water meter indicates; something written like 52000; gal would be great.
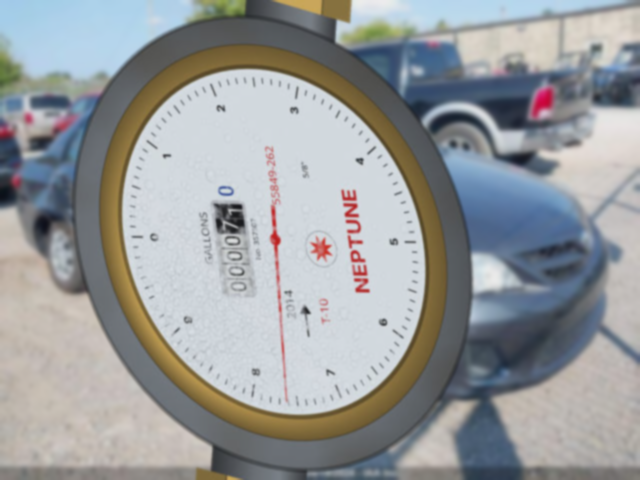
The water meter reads 707.6; gal
